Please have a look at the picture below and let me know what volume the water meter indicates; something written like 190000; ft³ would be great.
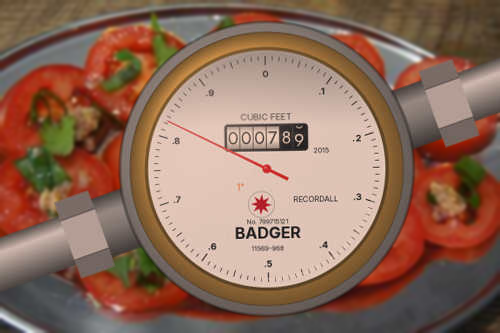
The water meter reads 788.82; ft³
